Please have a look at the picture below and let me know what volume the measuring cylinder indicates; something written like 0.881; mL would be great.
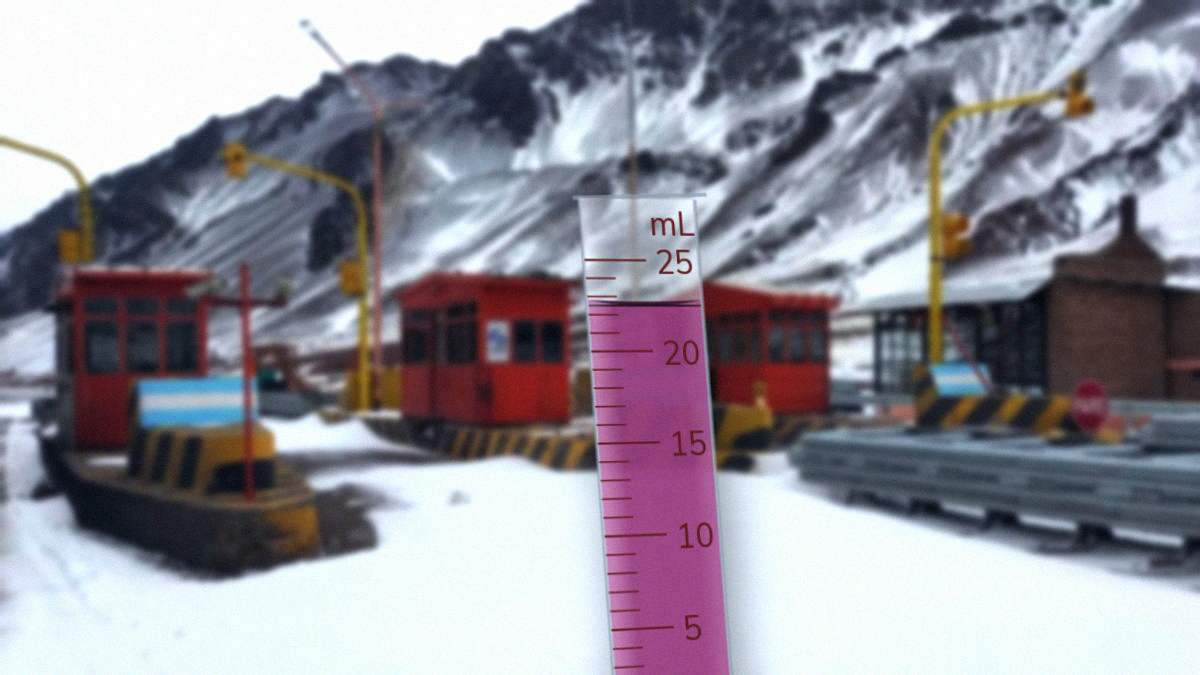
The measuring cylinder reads 22.5; mL
